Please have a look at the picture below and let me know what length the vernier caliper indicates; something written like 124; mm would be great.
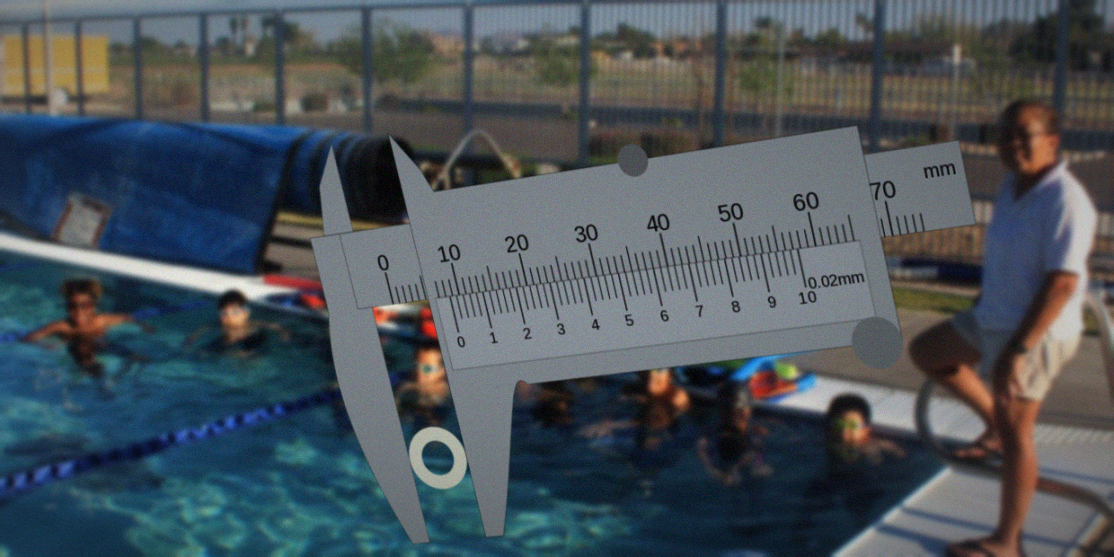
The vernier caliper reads 8.6; mm
